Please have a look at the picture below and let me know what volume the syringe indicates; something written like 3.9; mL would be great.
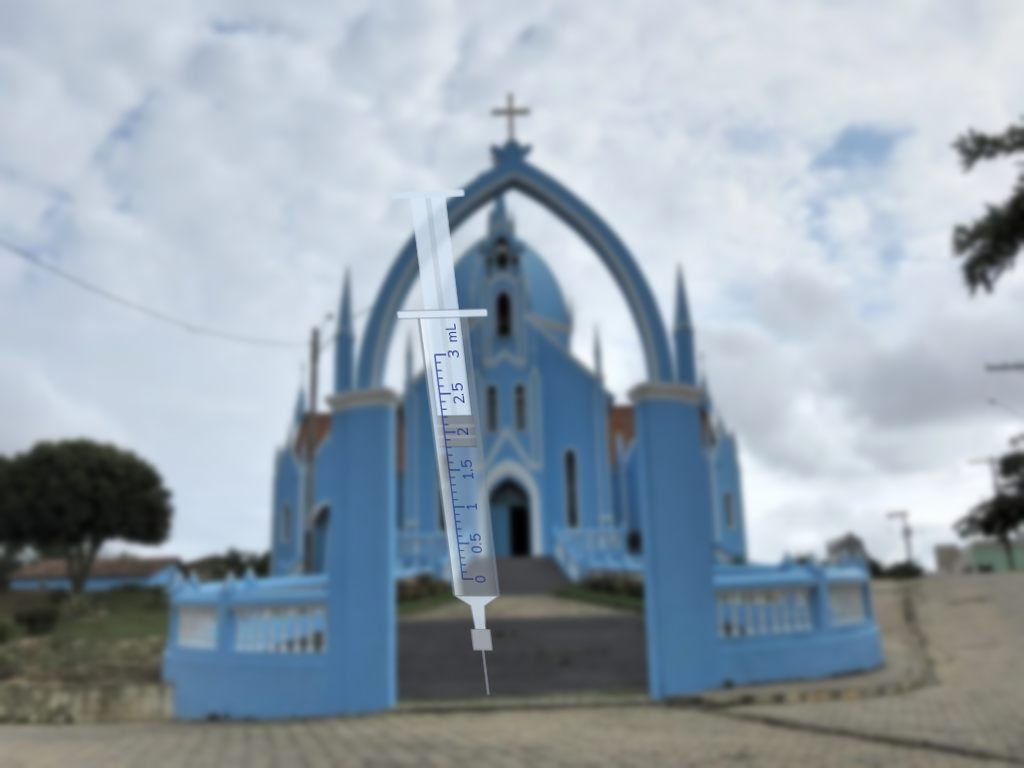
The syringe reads 1.8; mL
